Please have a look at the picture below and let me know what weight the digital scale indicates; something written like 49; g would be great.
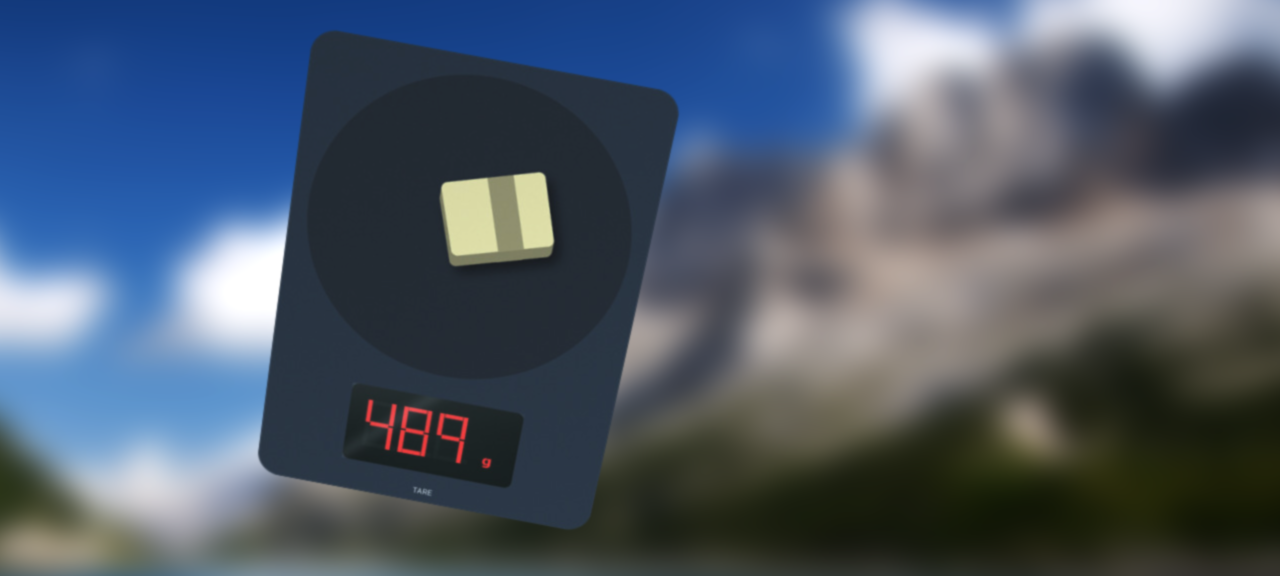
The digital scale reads 489; g
